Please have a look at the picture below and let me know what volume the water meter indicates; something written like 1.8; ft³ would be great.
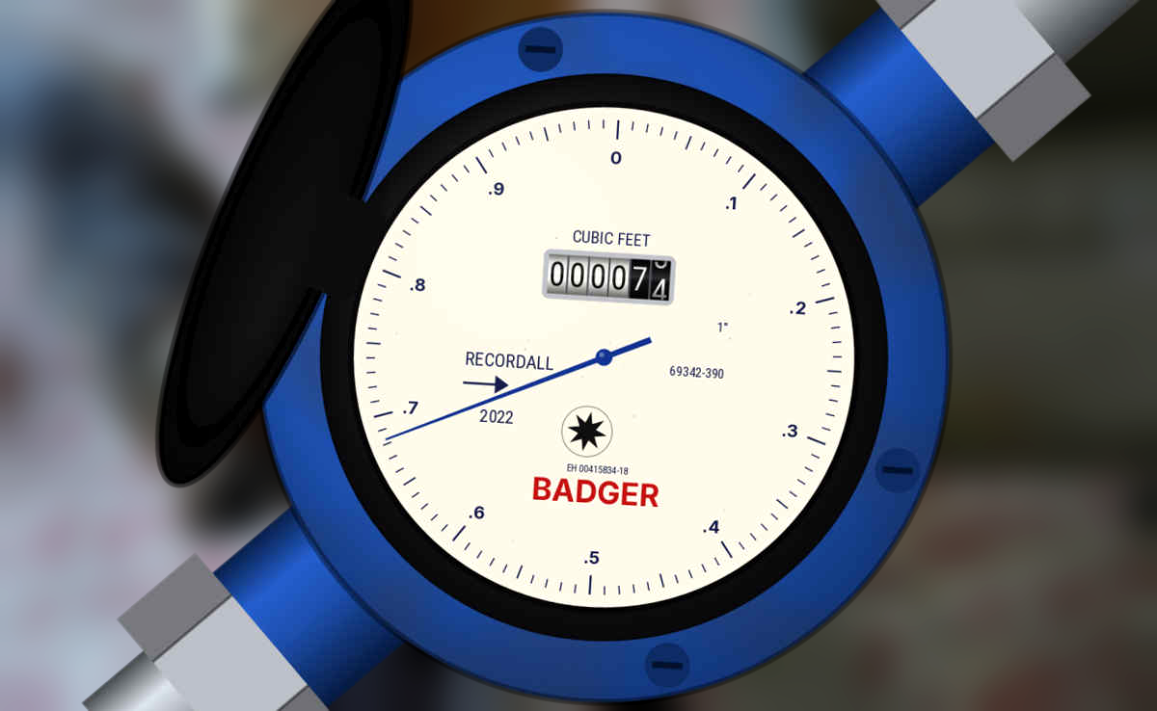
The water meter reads 73.68; ft³
